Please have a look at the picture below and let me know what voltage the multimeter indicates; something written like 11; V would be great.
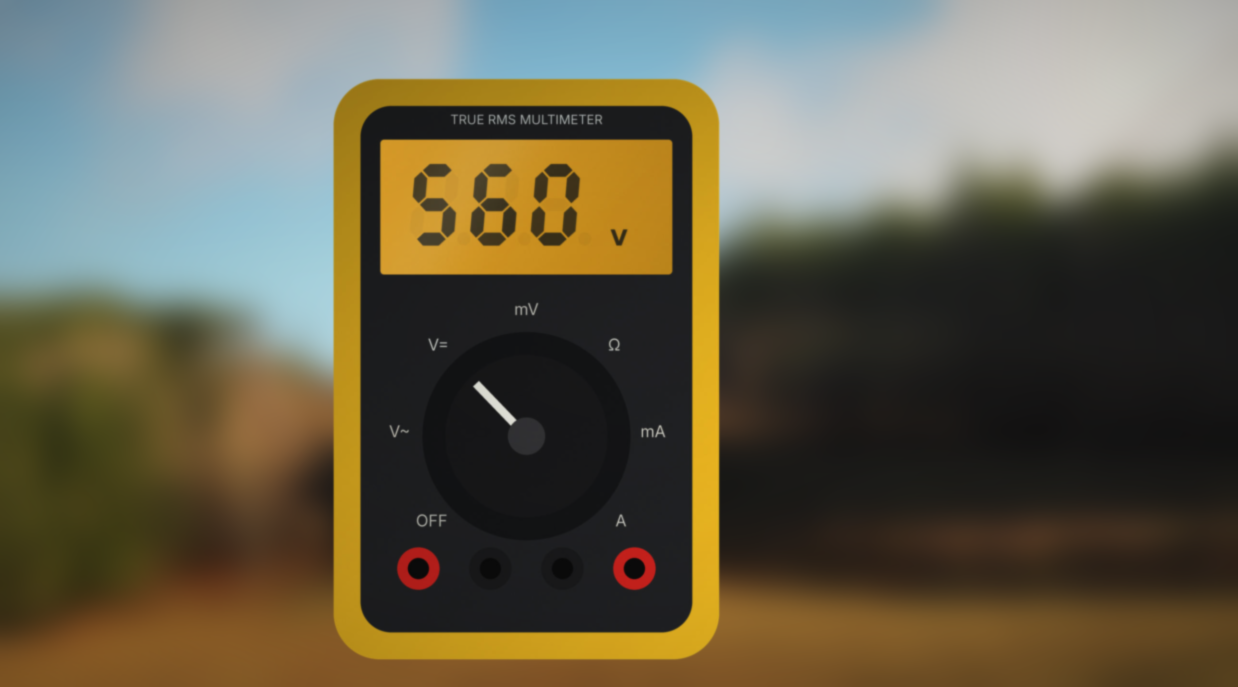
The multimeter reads 560; V
